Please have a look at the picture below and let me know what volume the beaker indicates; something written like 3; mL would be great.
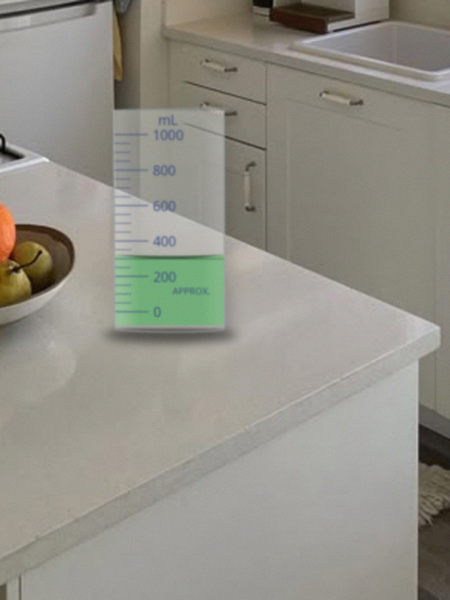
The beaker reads 300; mL
